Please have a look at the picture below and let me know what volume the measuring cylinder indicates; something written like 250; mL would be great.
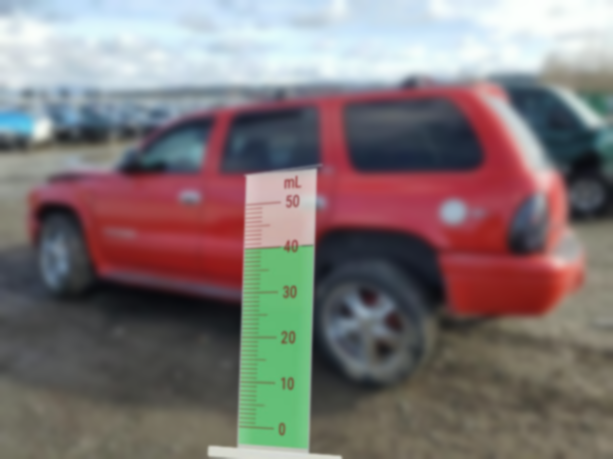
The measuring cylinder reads 40; mL
